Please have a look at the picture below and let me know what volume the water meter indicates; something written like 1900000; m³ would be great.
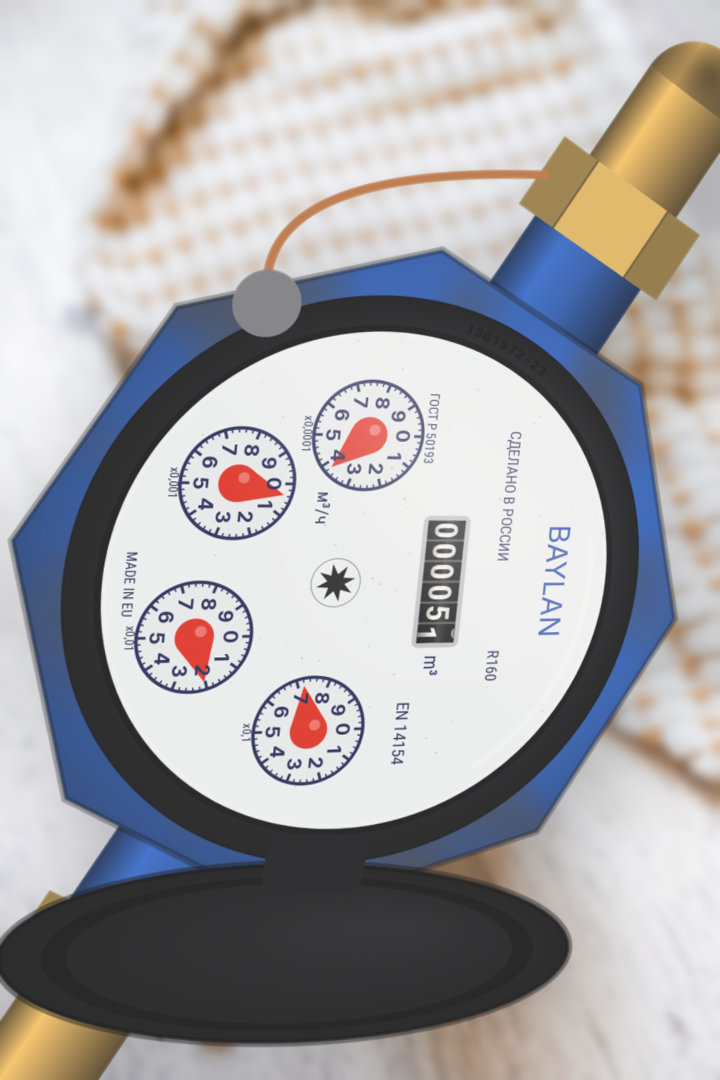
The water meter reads 50.7203; m³
